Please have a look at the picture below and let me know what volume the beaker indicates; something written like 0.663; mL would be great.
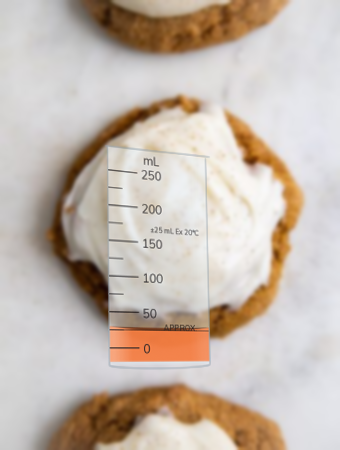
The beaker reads 25; mL
